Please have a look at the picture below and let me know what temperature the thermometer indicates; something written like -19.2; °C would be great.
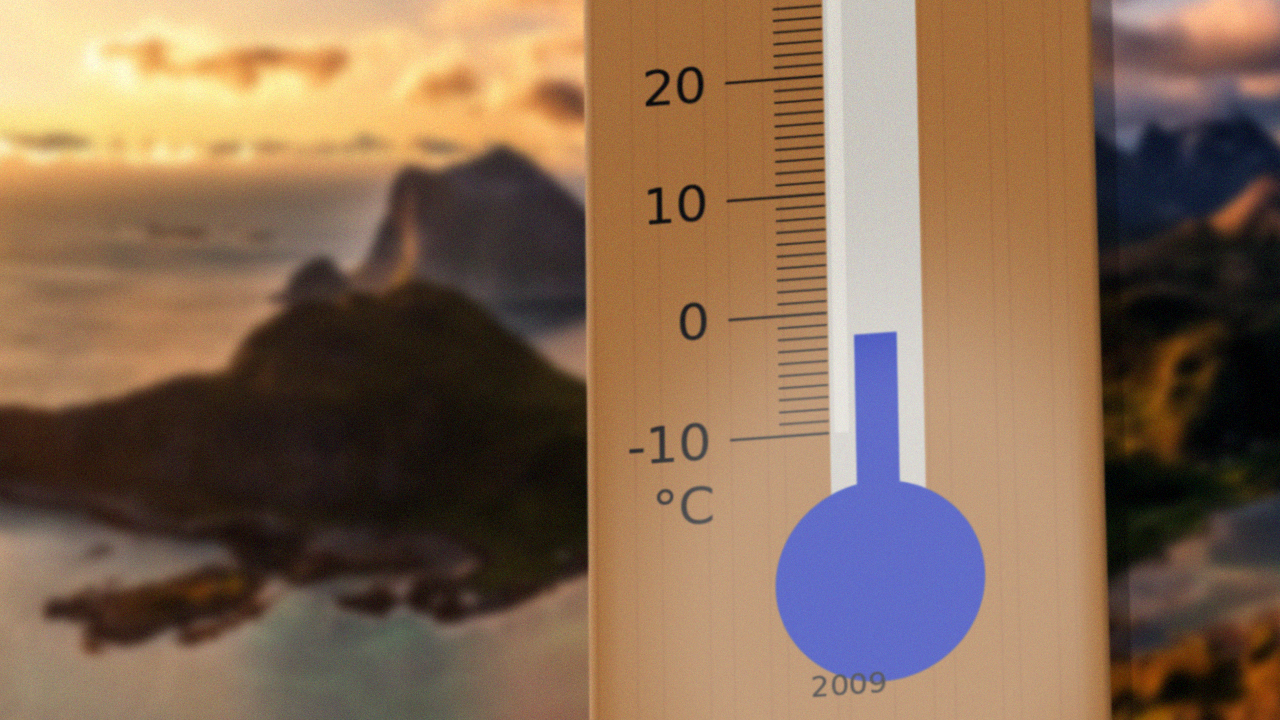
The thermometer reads -2; °C
